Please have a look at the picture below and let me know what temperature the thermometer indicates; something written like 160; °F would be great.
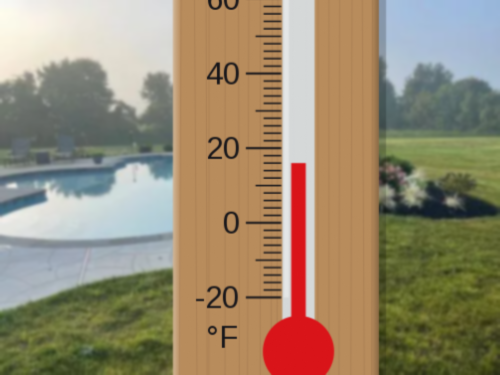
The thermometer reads 16; °F
